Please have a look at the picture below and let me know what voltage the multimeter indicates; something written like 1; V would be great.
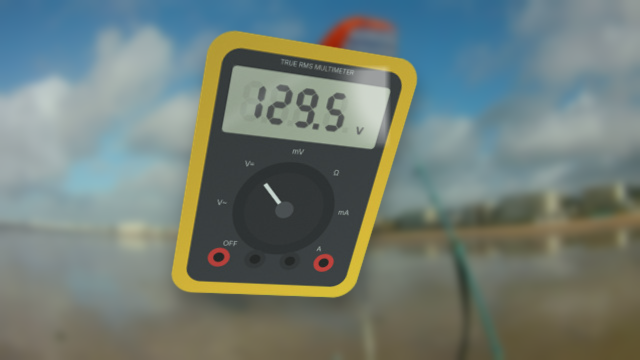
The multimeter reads 129.5; V
